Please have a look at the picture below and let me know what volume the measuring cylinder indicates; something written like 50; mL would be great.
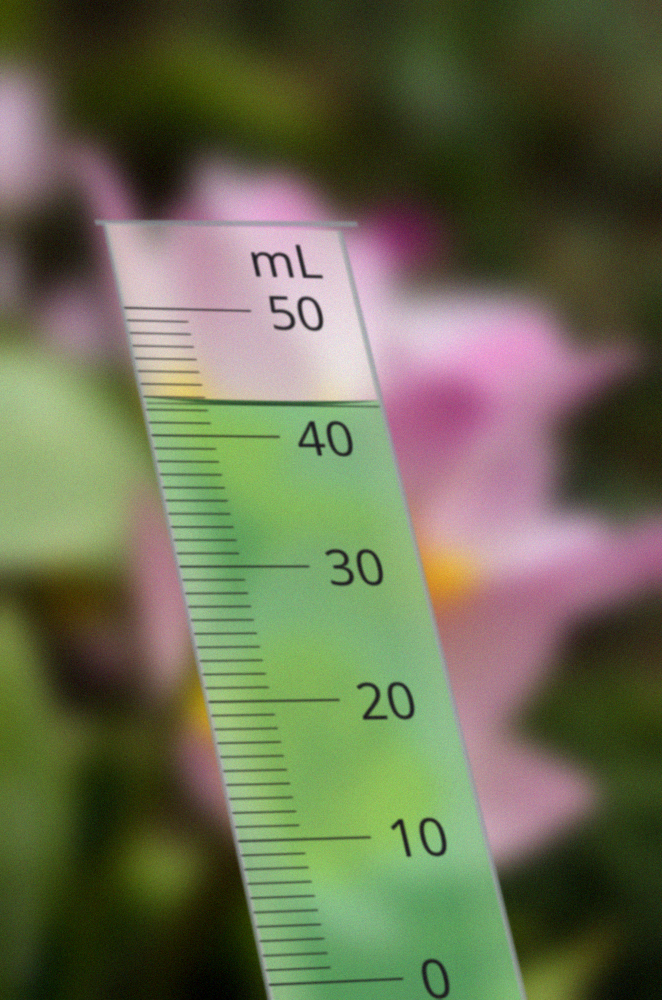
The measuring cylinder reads 42.5; mL
